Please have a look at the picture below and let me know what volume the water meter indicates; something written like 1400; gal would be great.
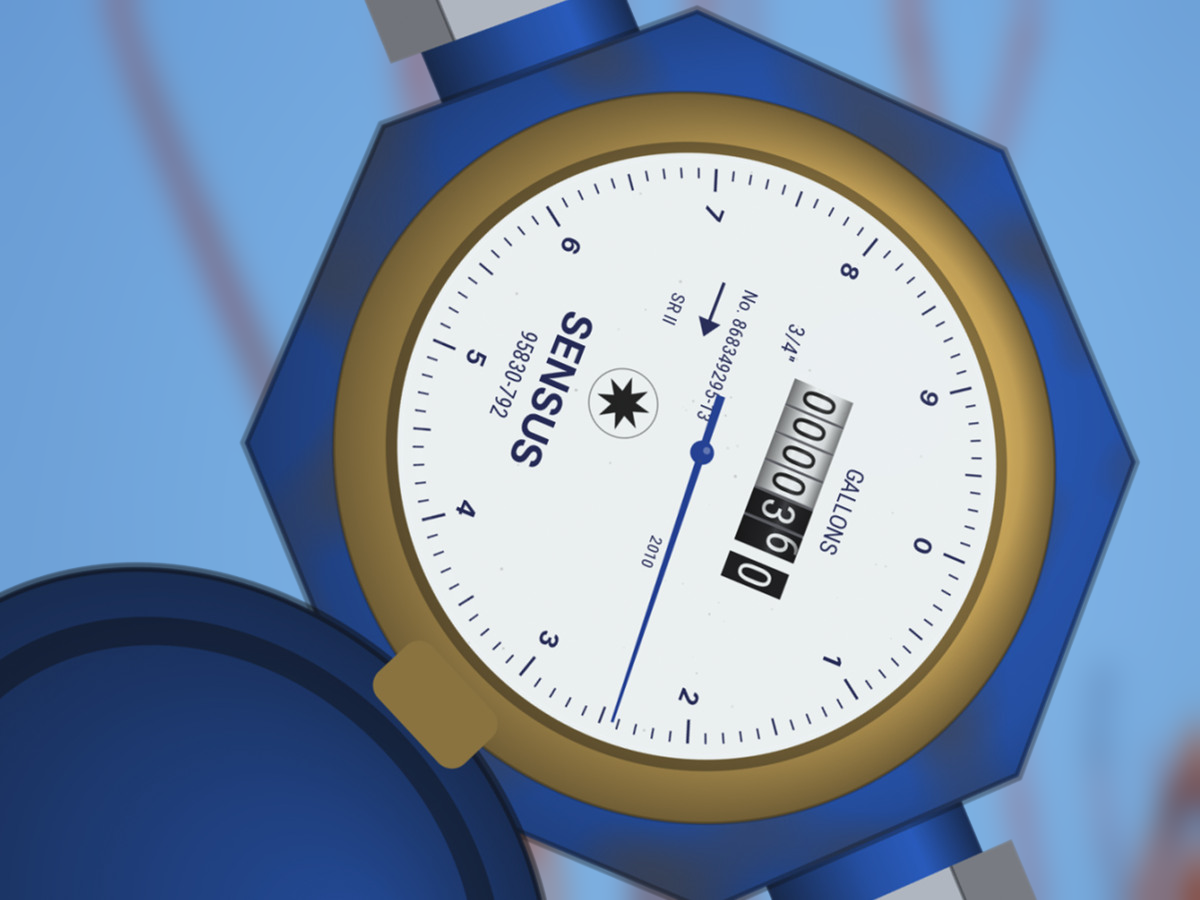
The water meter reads 362.4; gal
